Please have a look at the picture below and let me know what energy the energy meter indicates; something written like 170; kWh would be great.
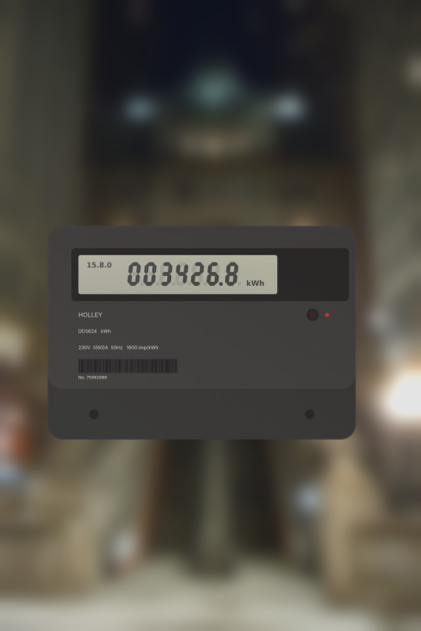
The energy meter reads 3426.8; kWh
